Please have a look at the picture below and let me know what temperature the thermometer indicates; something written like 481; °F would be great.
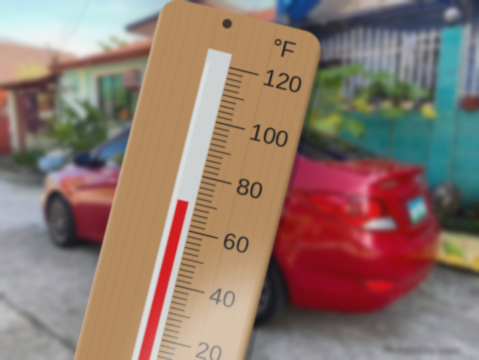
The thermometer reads 70; °F
